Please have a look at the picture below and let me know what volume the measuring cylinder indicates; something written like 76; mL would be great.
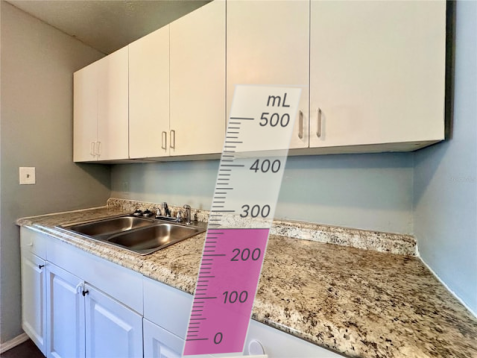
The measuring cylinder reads 260; mL
